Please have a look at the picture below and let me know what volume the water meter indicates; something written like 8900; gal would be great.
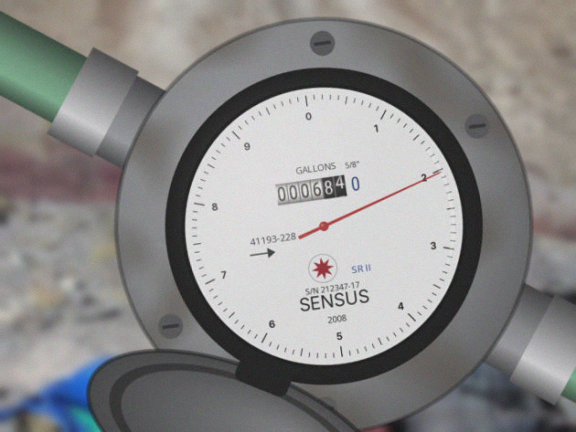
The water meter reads 6842.0; gal
